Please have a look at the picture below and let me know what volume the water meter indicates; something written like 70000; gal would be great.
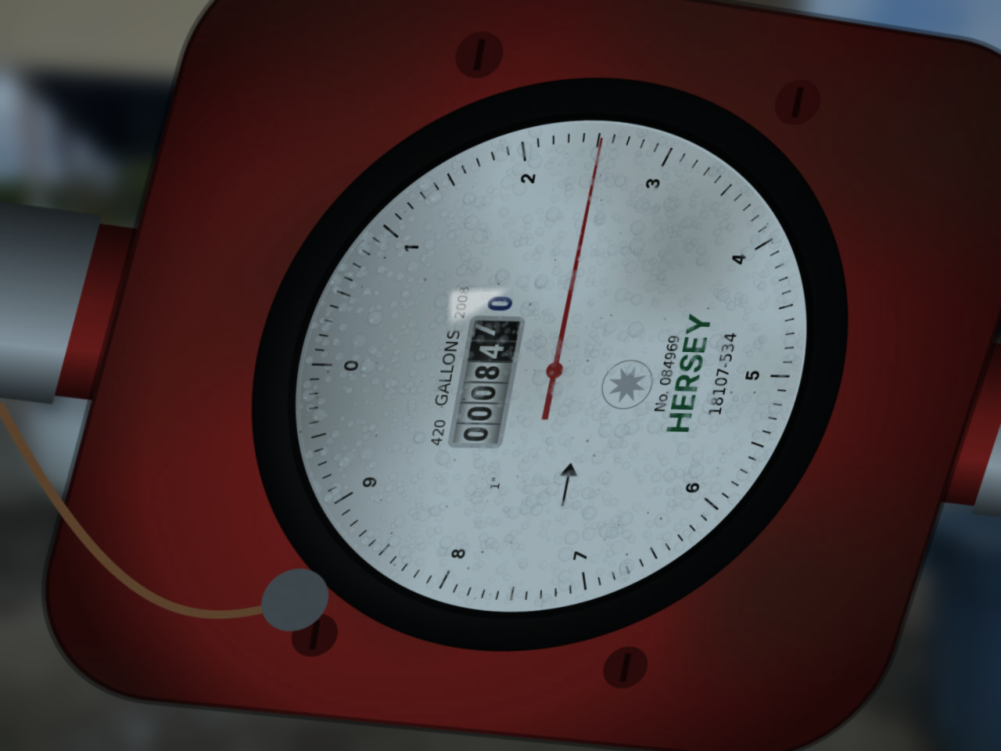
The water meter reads 8472.5; gal
